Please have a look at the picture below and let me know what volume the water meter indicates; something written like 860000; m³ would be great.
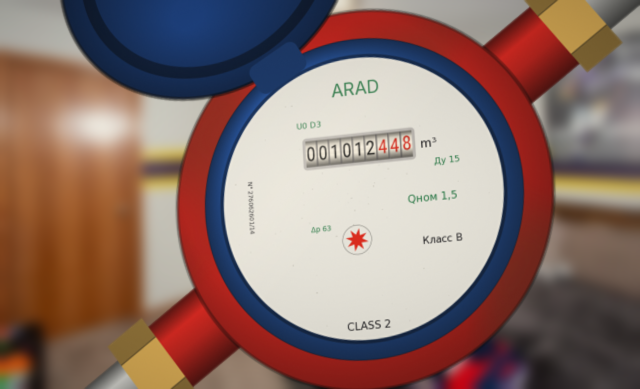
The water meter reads 1012.448; m³
